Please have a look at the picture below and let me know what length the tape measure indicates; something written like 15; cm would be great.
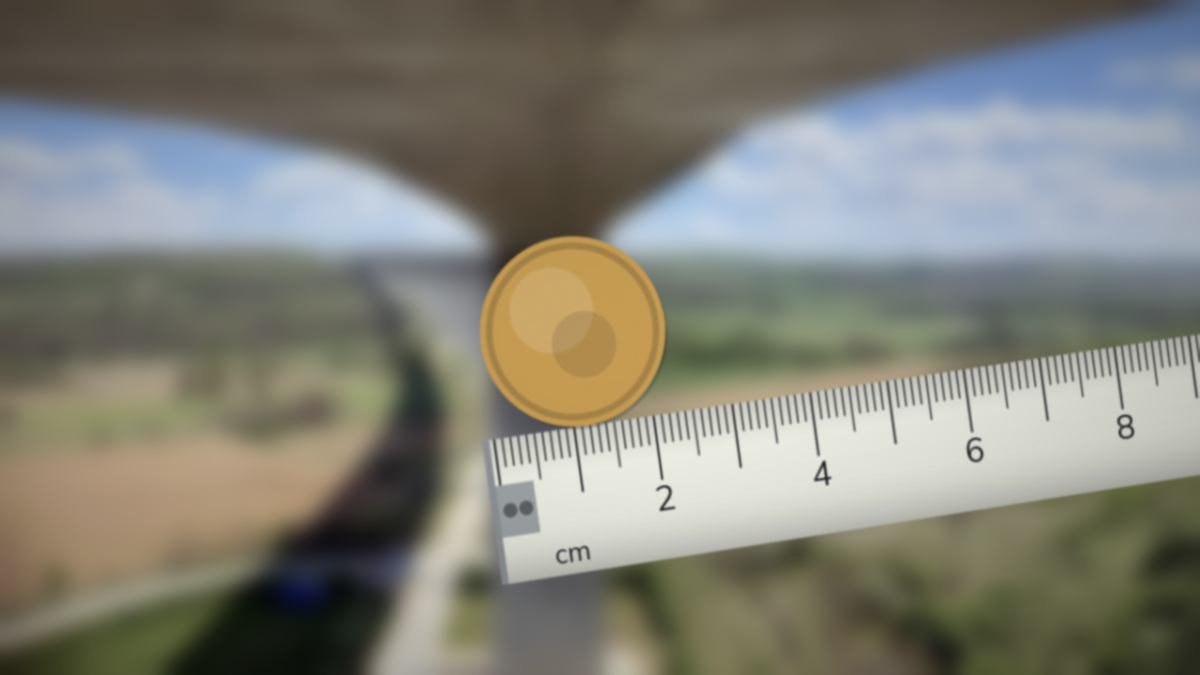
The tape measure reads 2.3; cm
